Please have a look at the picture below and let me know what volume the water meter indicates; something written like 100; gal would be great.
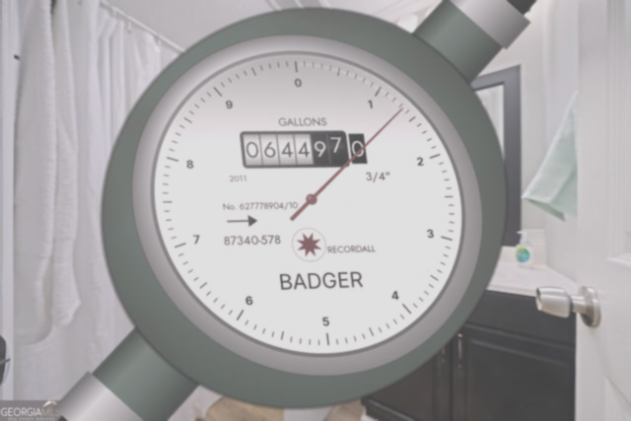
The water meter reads 644971.3; gal
